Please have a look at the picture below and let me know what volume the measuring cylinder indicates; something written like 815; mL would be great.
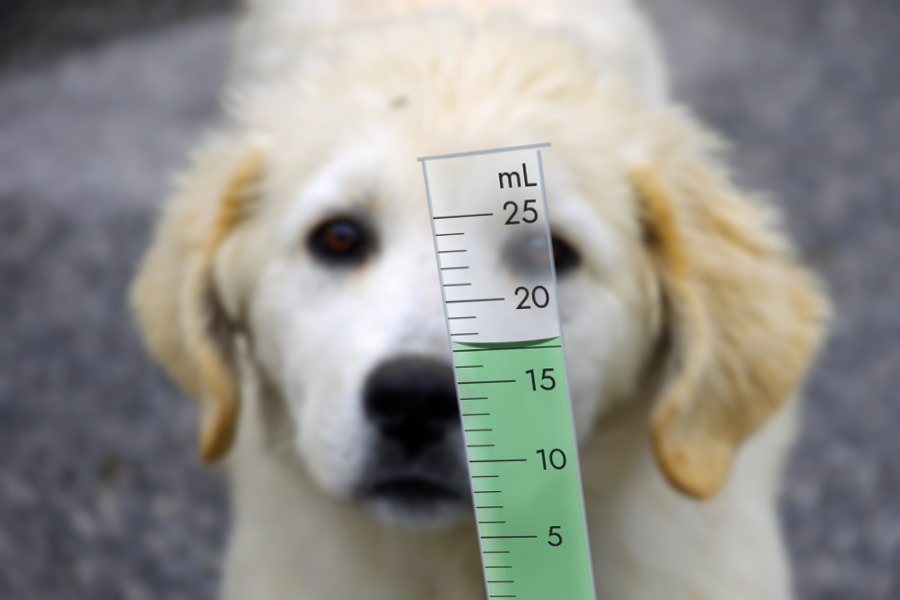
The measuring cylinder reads 17; mL
